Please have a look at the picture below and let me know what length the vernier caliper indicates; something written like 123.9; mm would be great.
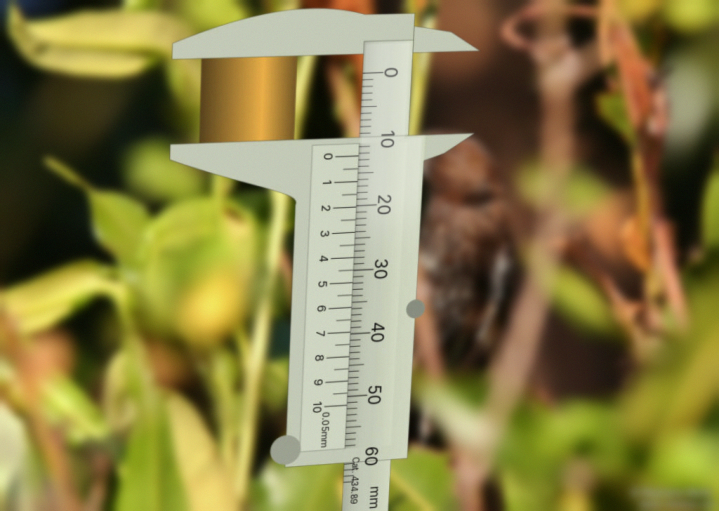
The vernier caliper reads 12.4; mm
